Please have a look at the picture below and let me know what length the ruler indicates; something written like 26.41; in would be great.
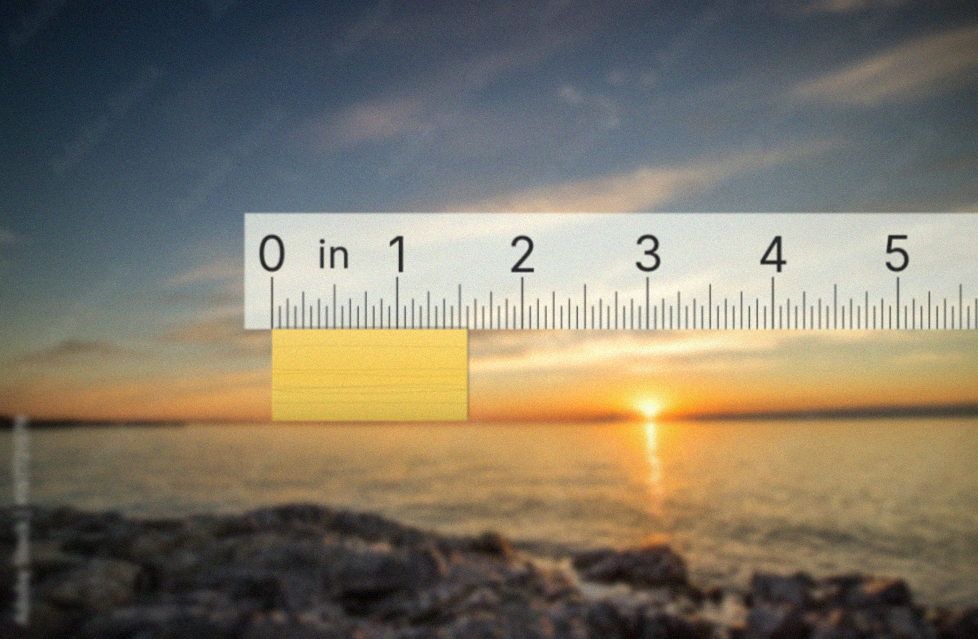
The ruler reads 1.5625; in
